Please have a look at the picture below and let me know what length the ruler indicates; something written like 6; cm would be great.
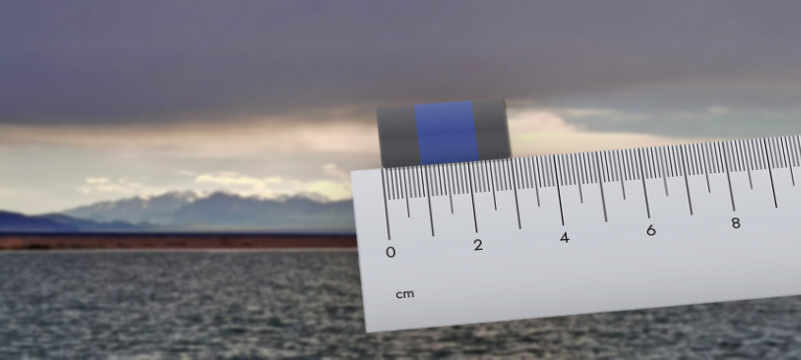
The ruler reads 3; cm
